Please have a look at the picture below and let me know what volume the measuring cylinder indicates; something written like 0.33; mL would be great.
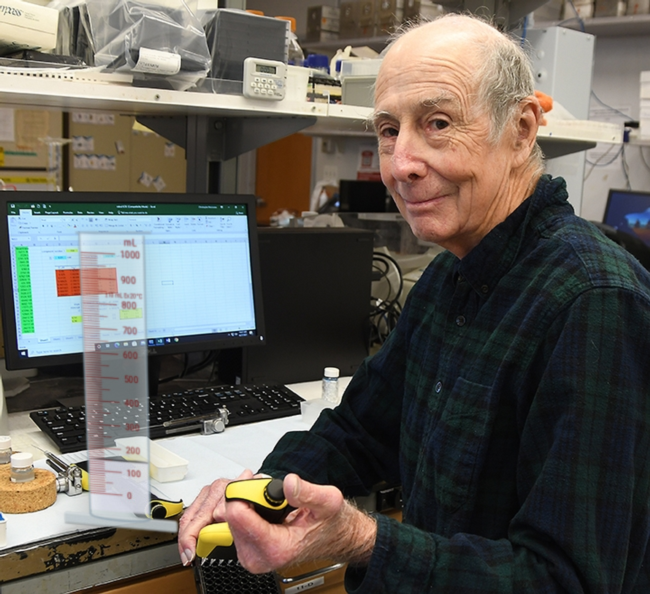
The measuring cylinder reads 150; mL
